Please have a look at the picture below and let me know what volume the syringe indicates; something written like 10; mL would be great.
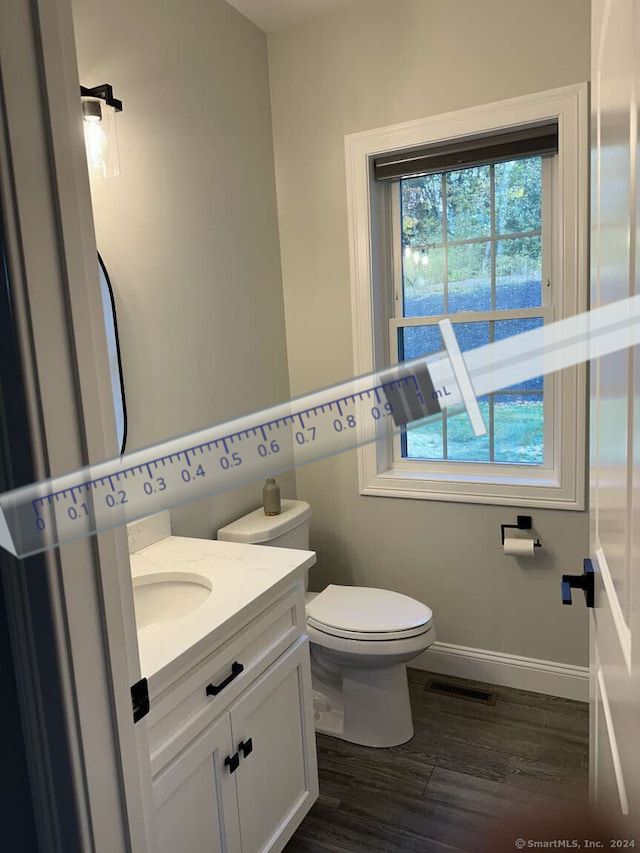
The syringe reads 0.92; mL
